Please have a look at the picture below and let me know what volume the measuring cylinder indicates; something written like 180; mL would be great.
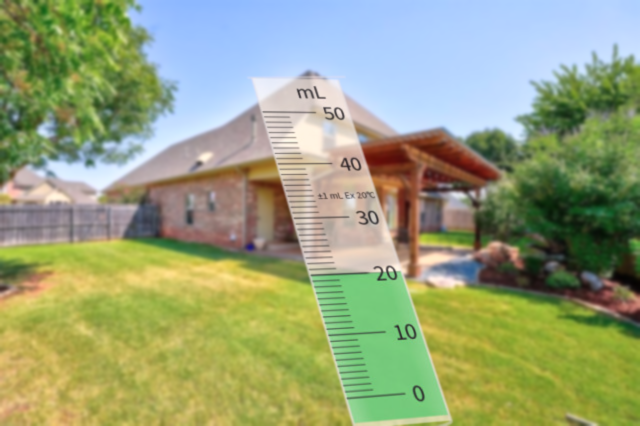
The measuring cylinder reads 20; mL
